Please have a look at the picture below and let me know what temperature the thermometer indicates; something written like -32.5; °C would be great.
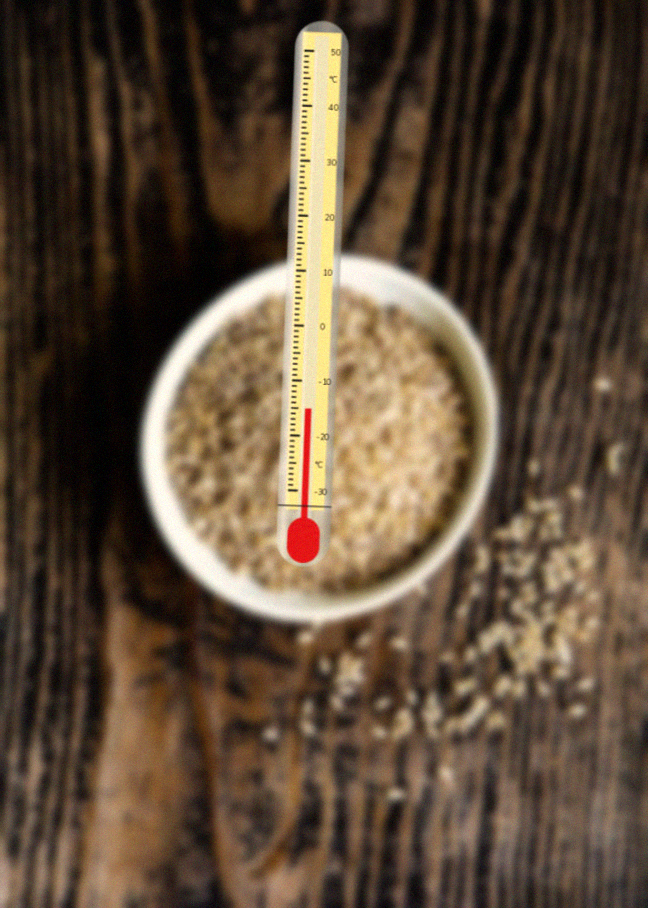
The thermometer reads -15; °C
